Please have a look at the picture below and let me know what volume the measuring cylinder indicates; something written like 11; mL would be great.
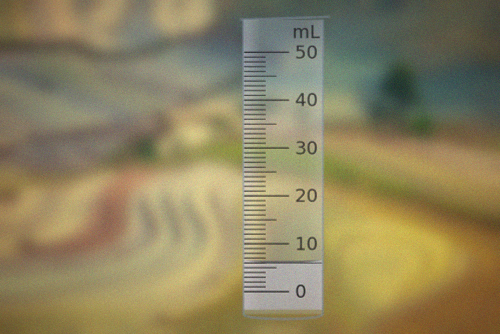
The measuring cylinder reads 6; mL
